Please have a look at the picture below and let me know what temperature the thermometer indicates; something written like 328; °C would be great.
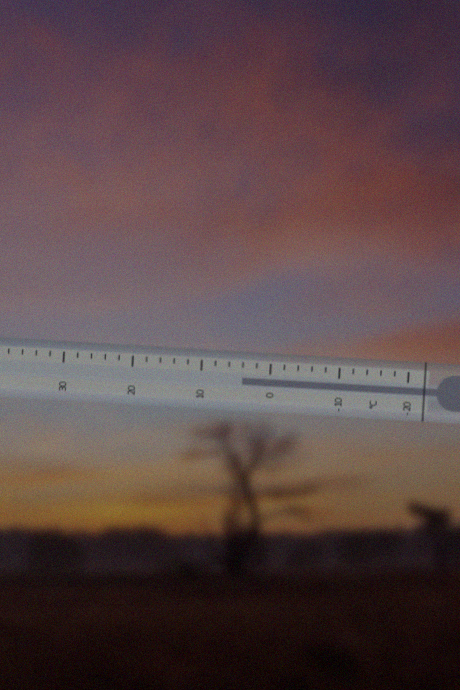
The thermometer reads 4; °C
